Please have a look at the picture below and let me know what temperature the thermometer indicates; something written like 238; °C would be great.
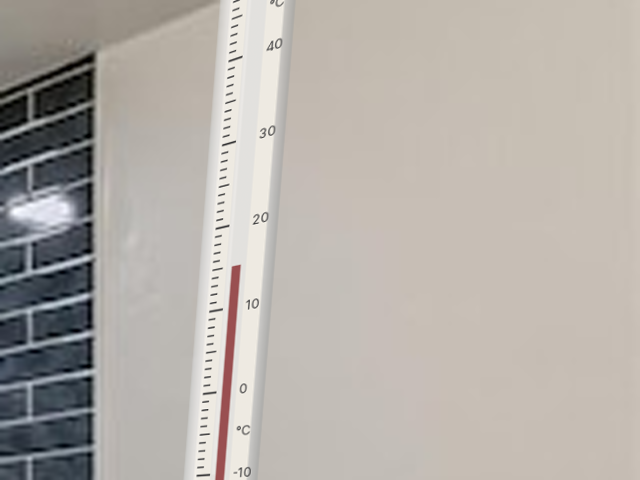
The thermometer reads 15; °C
